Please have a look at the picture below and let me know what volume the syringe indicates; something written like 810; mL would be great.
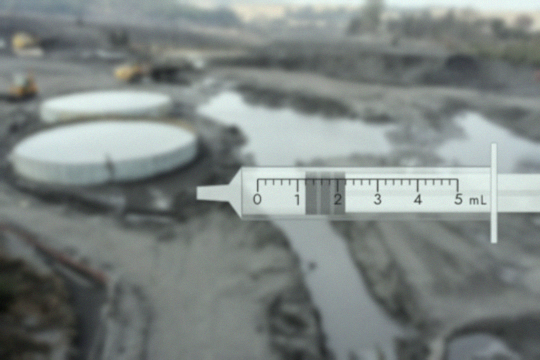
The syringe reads 1.2; mL
